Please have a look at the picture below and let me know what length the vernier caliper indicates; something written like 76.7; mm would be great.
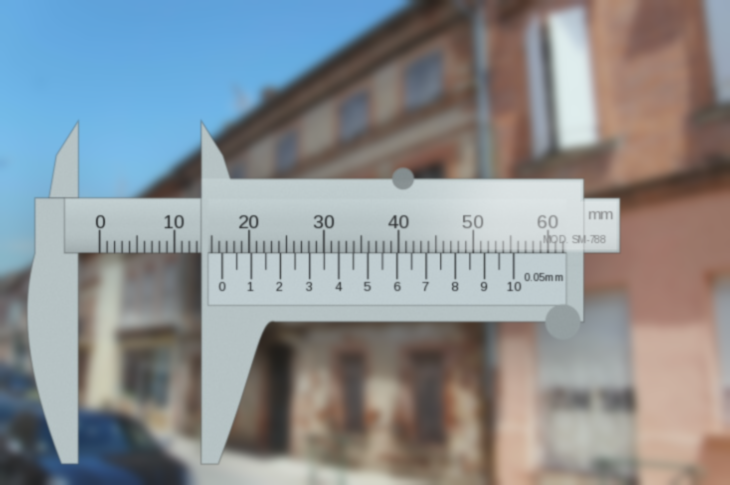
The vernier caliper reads 16.4; mm
